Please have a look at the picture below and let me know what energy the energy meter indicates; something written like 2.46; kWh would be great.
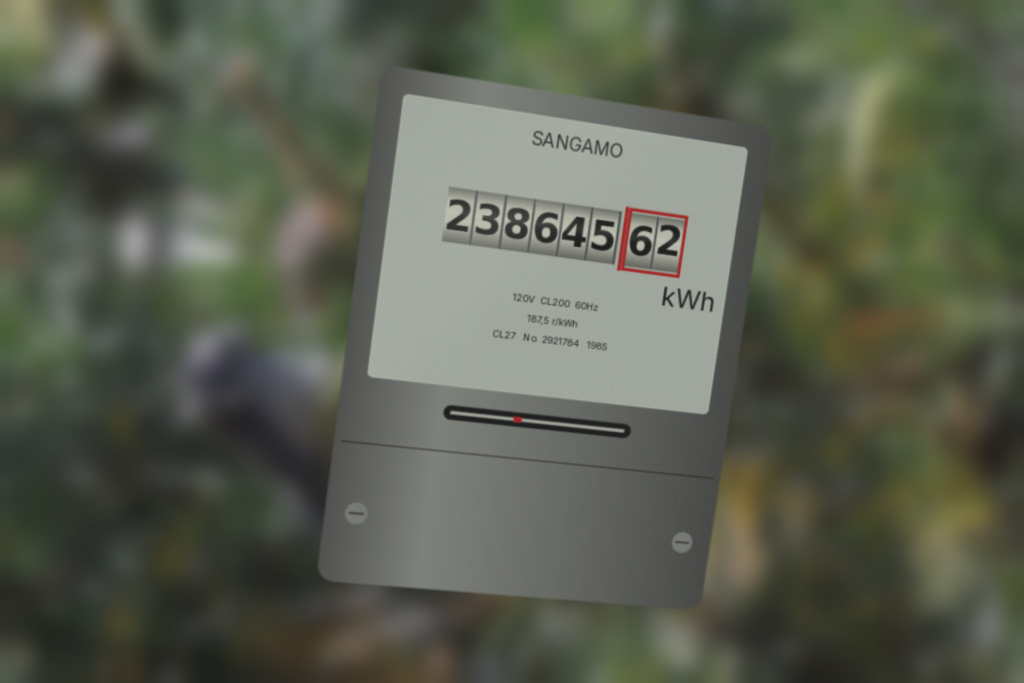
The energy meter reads 238645.62; kWh
